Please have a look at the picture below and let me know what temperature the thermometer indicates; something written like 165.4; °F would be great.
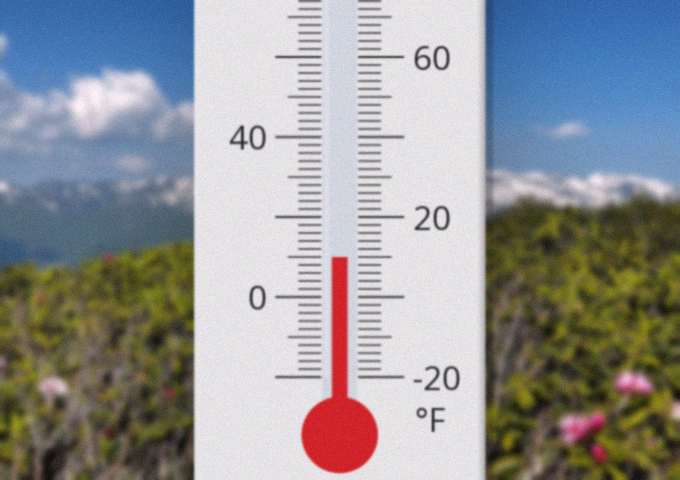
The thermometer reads 10; °F
